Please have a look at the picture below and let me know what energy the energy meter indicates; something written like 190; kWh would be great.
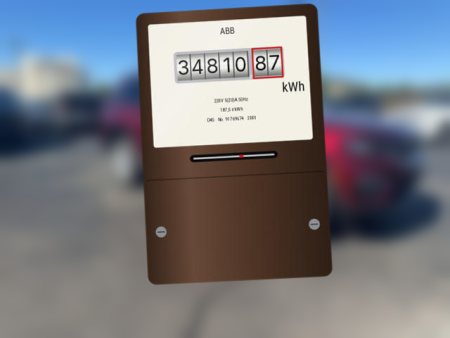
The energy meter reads 34810.87; kWh
